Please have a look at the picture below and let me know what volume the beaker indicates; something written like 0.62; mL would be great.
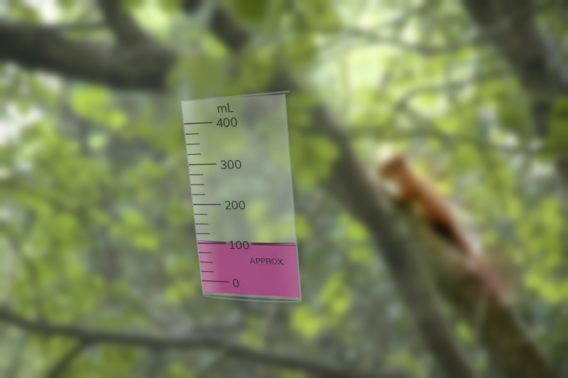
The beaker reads 100; mL
